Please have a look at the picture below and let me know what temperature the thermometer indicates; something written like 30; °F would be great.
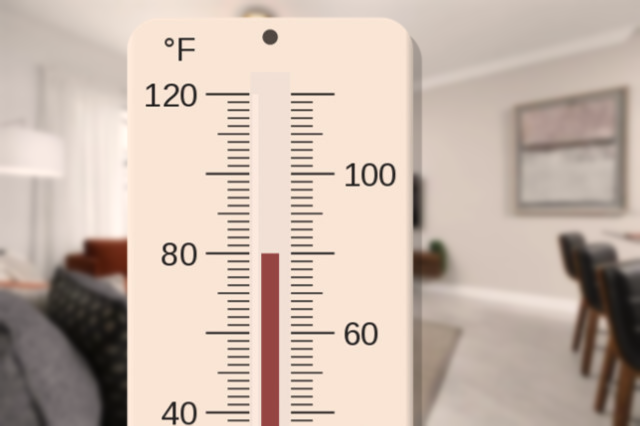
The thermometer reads 80; °F
